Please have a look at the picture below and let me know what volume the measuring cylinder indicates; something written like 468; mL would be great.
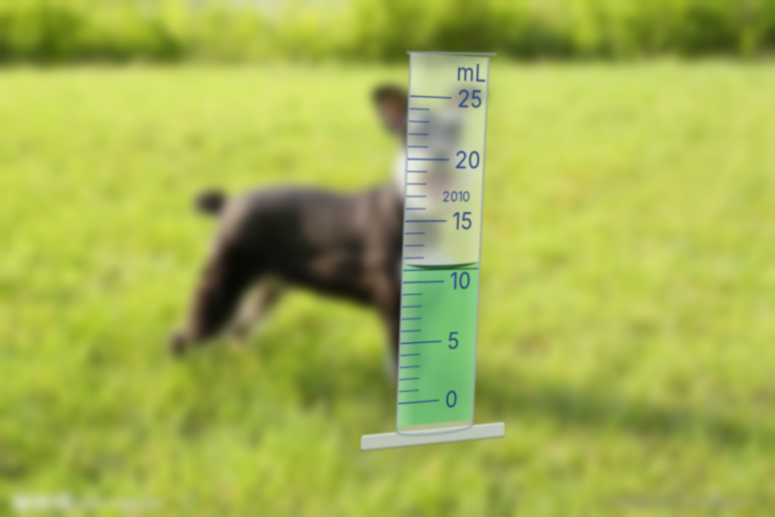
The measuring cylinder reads 11; mL
